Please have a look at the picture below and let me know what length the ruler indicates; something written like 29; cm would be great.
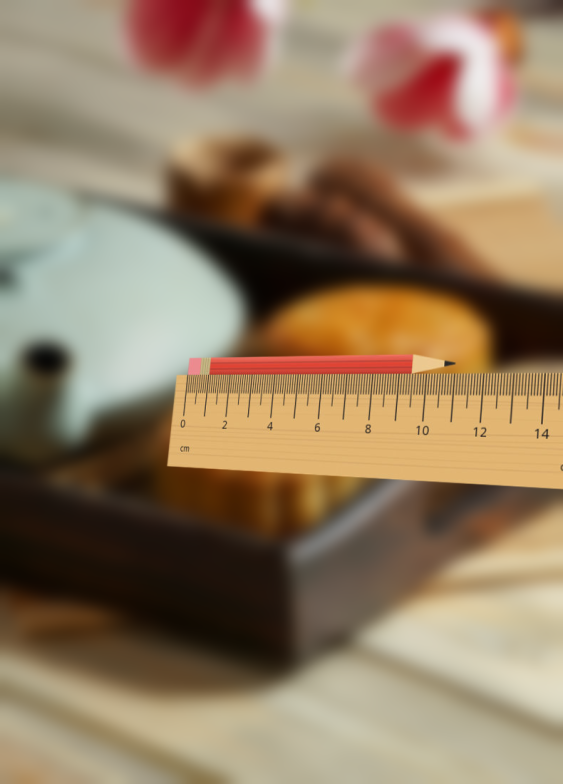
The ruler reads 11; cm
